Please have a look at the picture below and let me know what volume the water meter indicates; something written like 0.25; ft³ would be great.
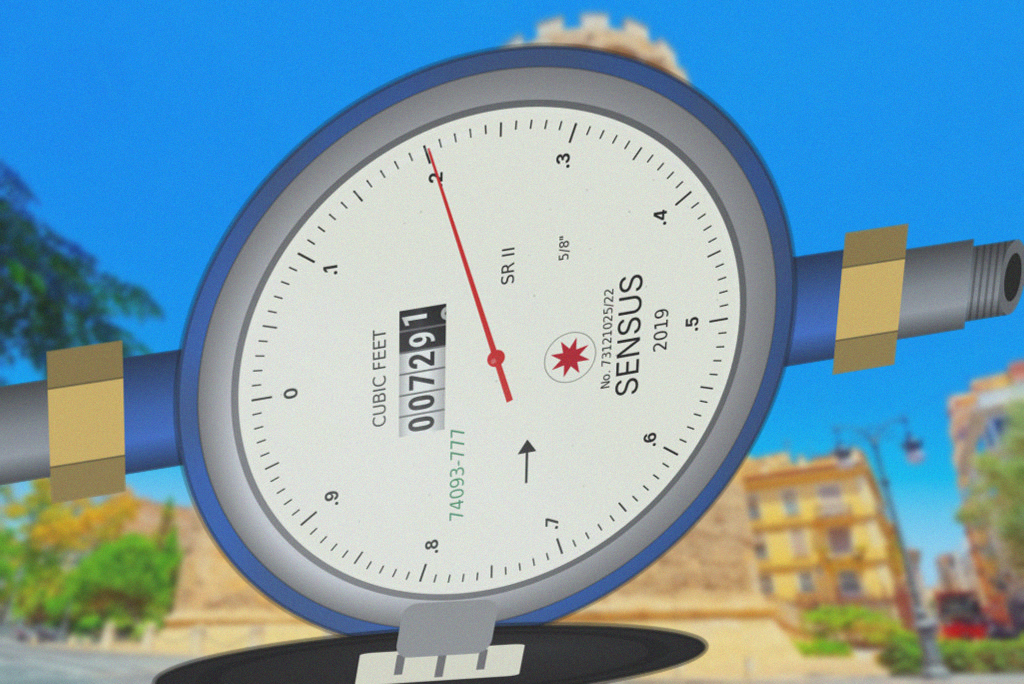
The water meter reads 7291.20; ft³
